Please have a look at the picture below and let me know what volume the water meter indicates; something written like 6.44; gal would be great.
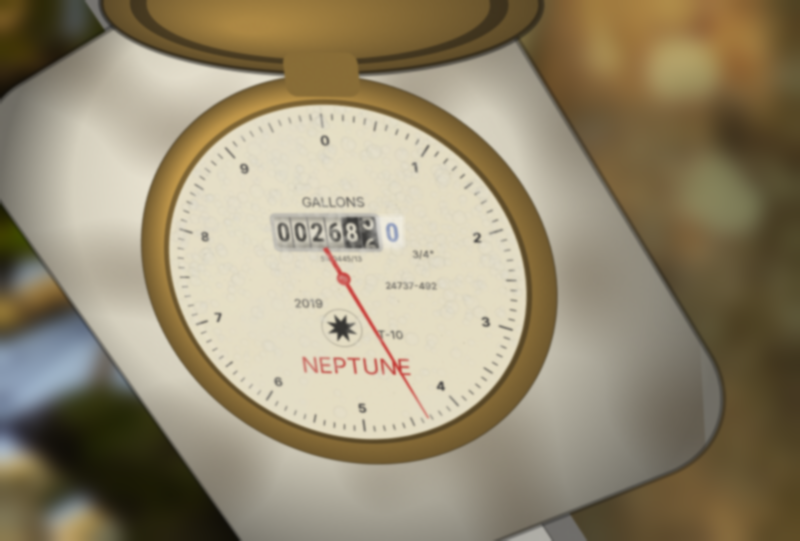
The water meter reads 26854.3; gal
